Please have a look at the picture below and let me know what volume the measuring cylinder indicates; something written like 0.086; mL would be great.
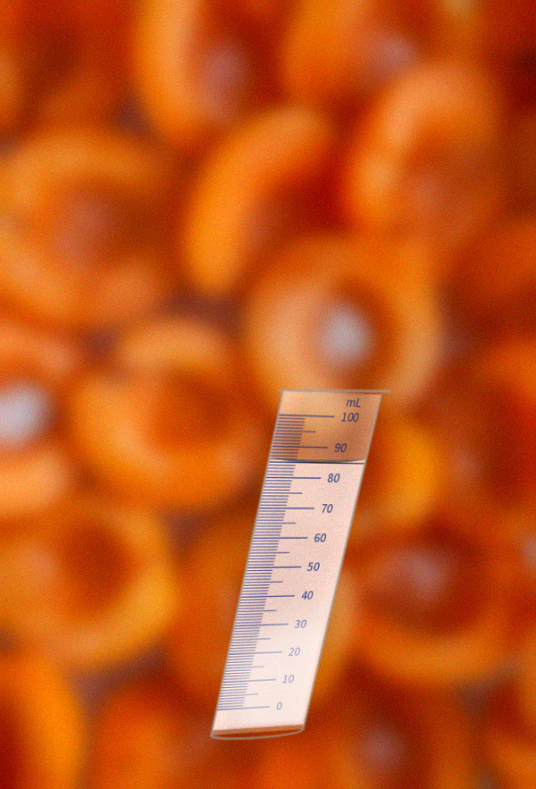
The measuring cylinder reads 85; mL
